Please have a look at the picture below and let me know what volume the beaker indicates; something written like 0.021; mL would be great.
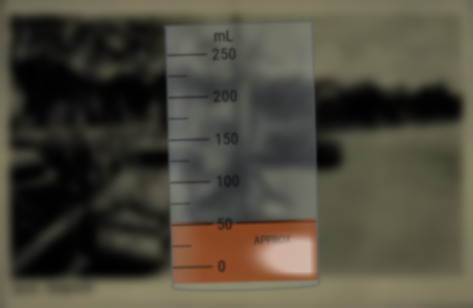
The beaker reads 50; mL
